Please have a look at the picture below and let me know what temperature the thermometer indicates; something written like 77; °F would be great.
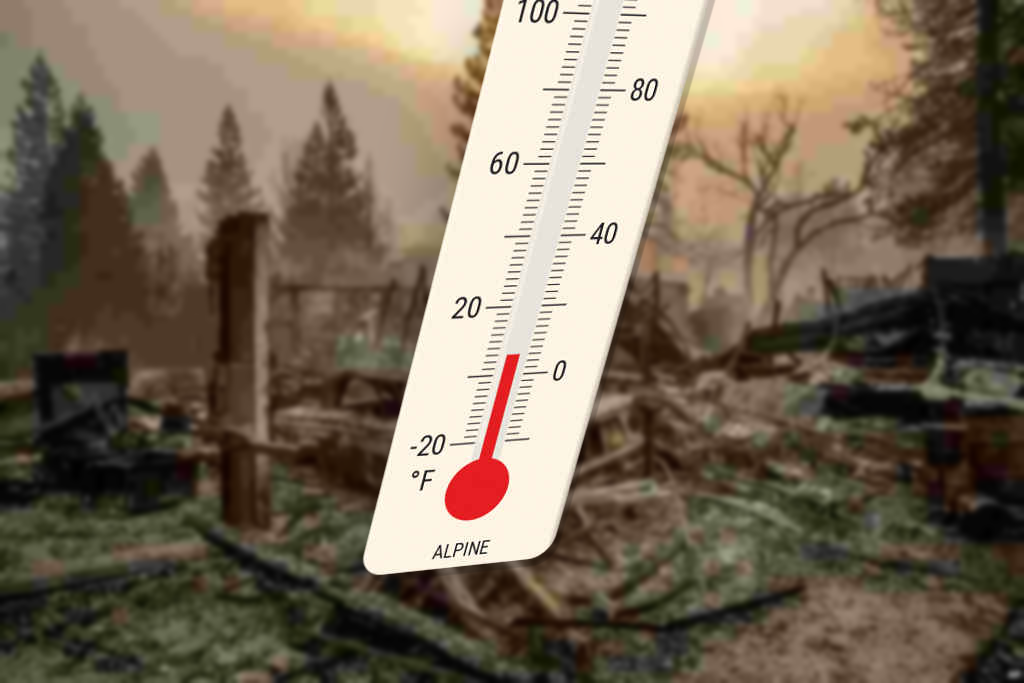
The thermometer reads 6; °F
